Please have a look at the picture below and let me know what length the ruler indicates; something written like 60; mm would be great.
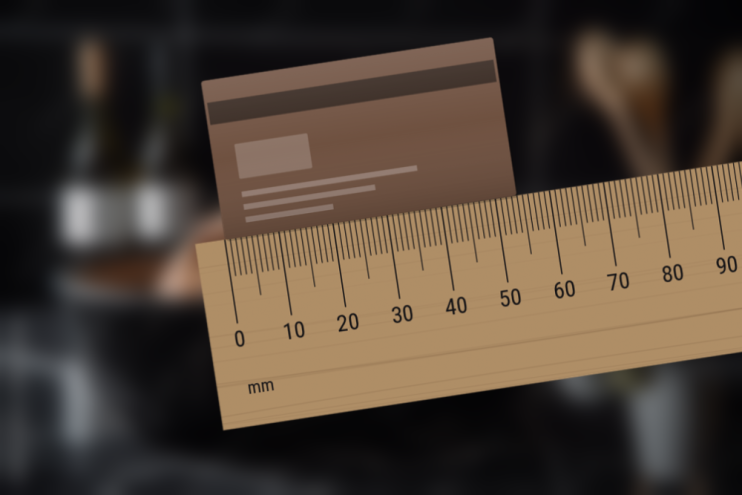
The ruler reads 54; mm
